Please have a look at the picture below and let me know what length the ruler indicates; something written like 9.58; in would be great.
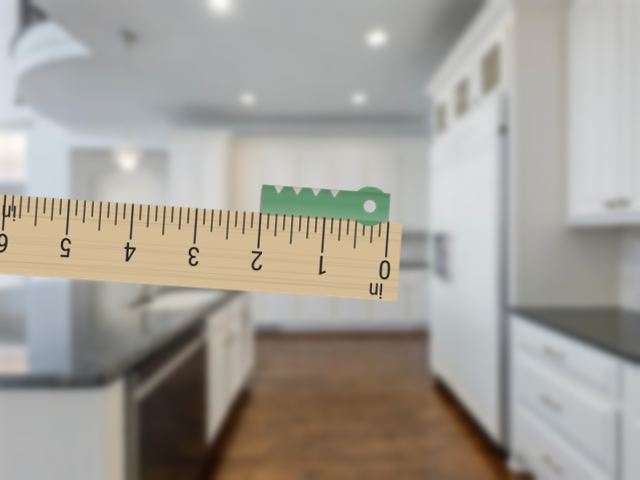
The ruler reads 2; in
